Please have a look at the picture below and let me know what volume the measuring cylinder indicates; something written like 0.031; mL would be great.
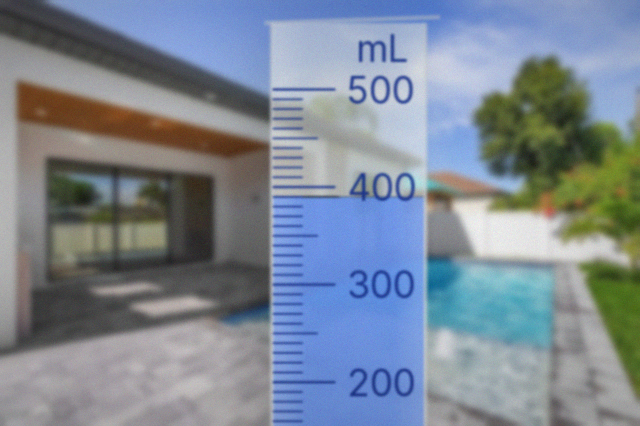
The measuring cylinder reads 390; mL
